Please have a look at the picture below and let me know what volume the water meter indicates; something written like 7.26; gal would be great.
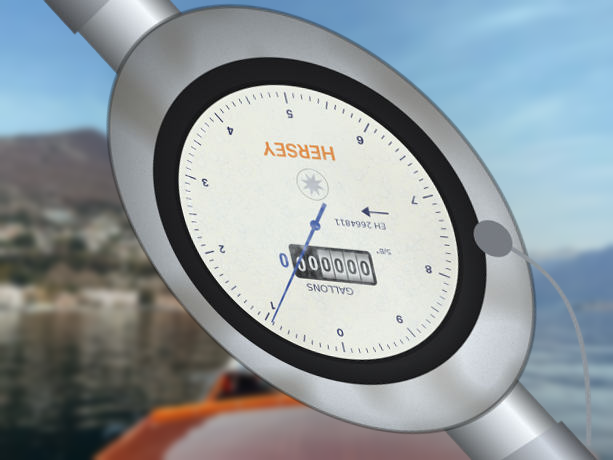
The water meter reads 0.9; gal
